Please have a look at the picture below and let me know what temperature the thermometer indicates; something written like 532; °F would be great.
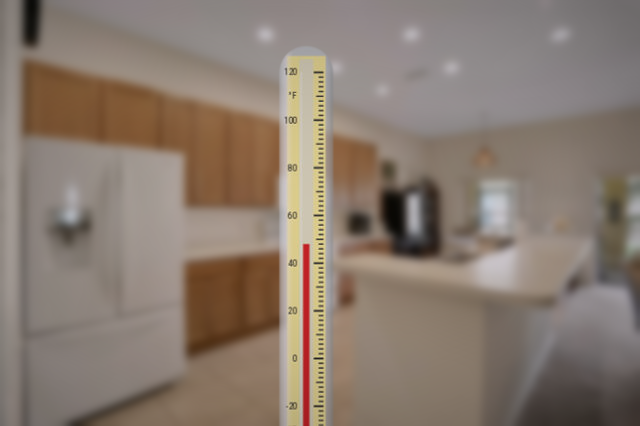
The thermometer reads 48; °F
